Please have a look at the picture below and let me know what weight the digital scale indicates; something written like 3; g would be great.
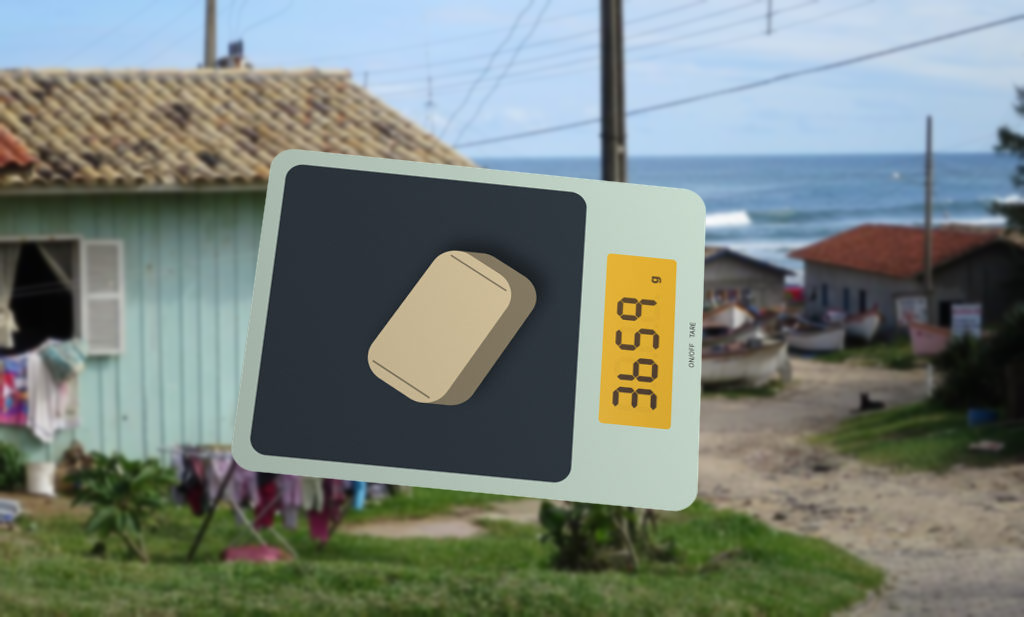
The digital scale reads 3659; g
